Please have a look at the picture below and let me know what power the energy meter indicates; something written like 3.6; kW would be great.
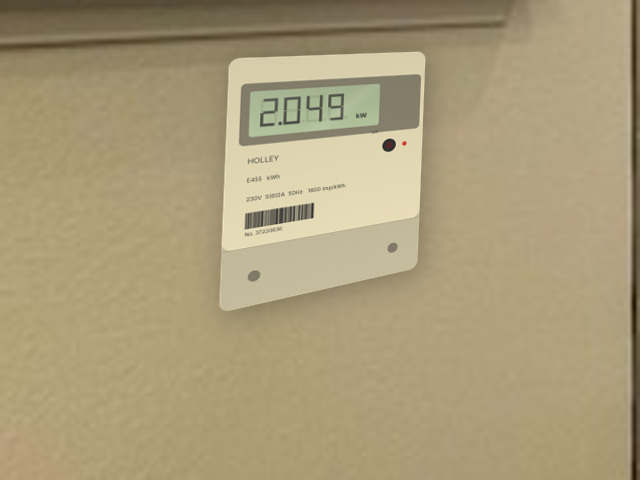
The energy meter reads 2.049; kW
